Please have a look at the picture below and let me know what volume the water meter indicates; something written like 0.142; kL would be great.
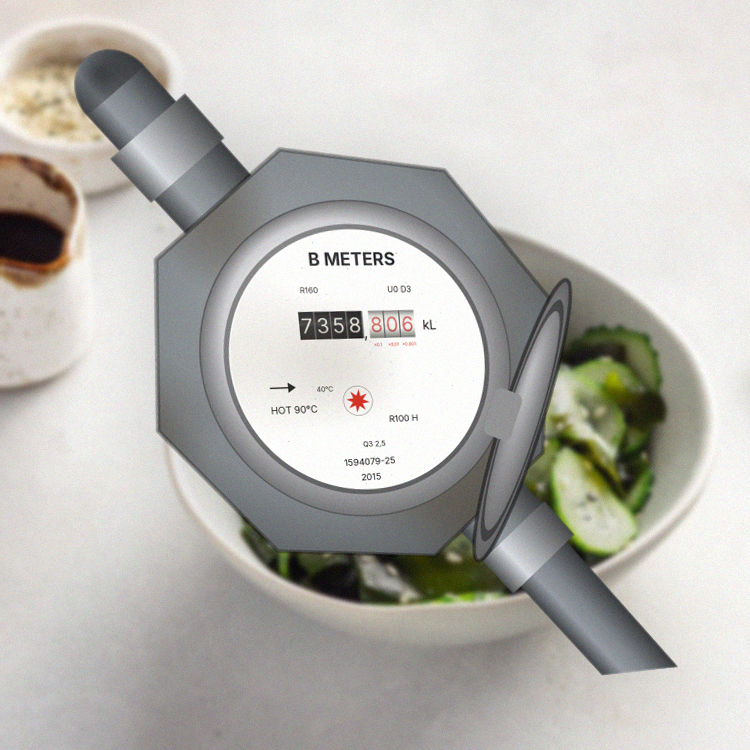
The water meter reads 7358.806; kL
